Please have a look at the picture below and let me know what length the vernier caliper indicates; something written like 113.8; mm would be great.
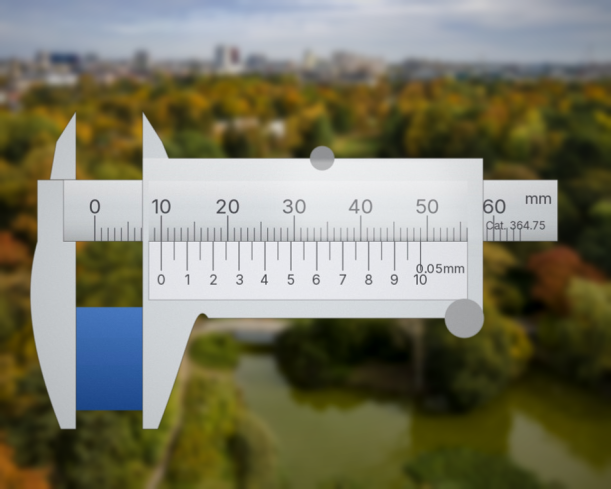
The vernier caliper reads 10.0; mm
